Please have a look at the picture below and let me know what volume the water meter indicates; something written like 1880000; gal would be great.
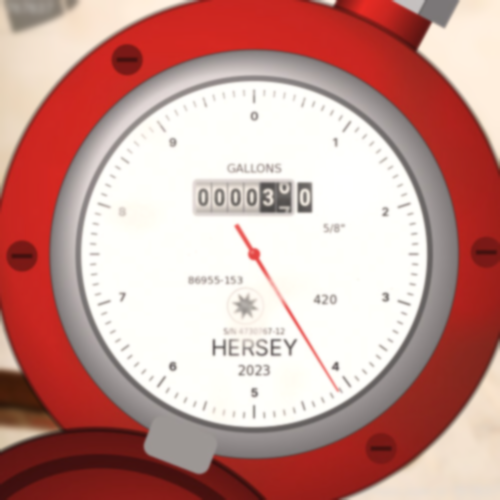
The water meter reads 364.1; gal
